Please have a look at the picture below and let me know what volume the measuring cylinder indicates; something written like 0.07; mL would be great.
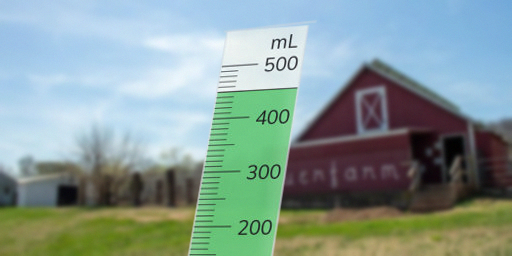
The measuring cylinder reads 450; mL
